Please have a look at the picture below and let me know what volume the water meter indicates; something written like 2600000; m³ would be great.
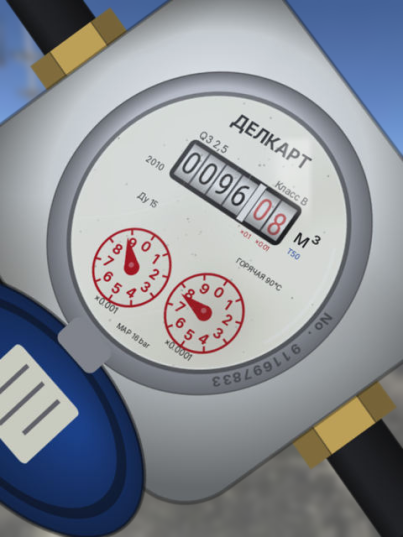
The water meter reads 96.0787; m³
